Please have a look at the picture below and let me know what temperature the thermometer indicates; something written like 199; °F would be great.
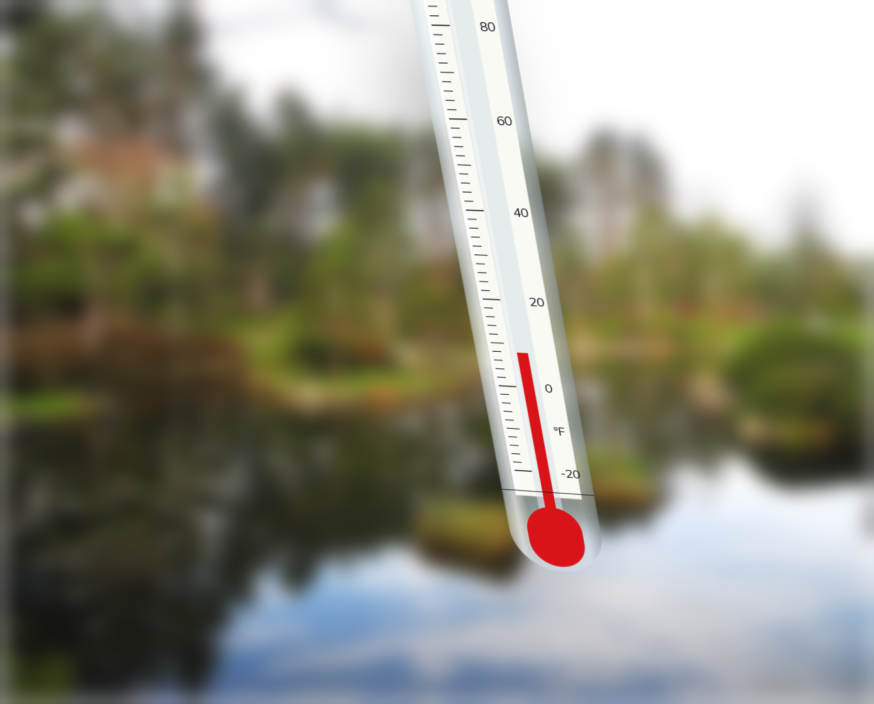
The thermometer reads 8; °F
